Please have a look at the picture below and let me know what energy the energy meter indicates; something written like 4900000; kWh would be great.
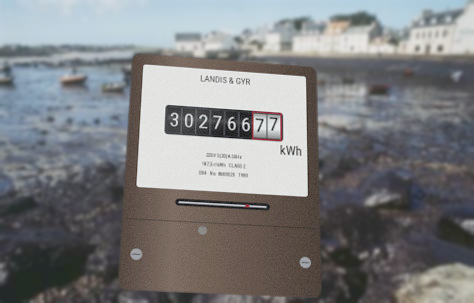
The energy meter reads 302766.77; kWh
